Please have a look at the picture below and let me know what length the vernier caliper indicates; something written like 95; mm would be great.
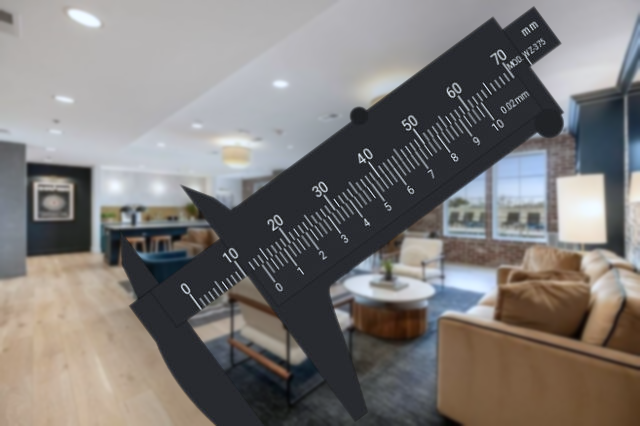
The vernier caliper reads 13.6; mm
